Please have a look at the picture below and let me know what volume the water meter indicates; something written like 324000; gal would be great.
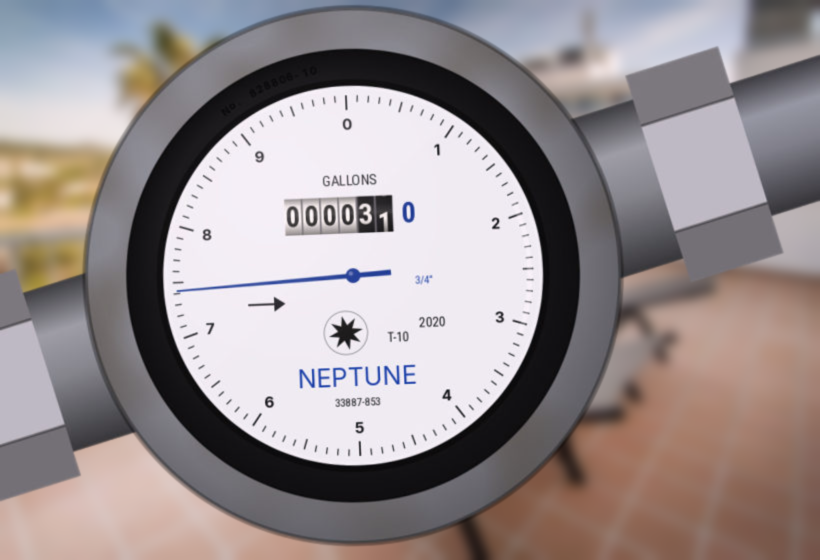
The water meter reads 307.4; gal
